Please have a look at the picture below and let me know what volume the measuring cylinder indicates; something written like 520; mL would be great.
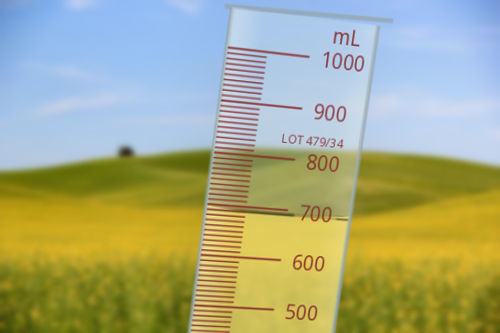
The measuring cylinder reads 690; mL
